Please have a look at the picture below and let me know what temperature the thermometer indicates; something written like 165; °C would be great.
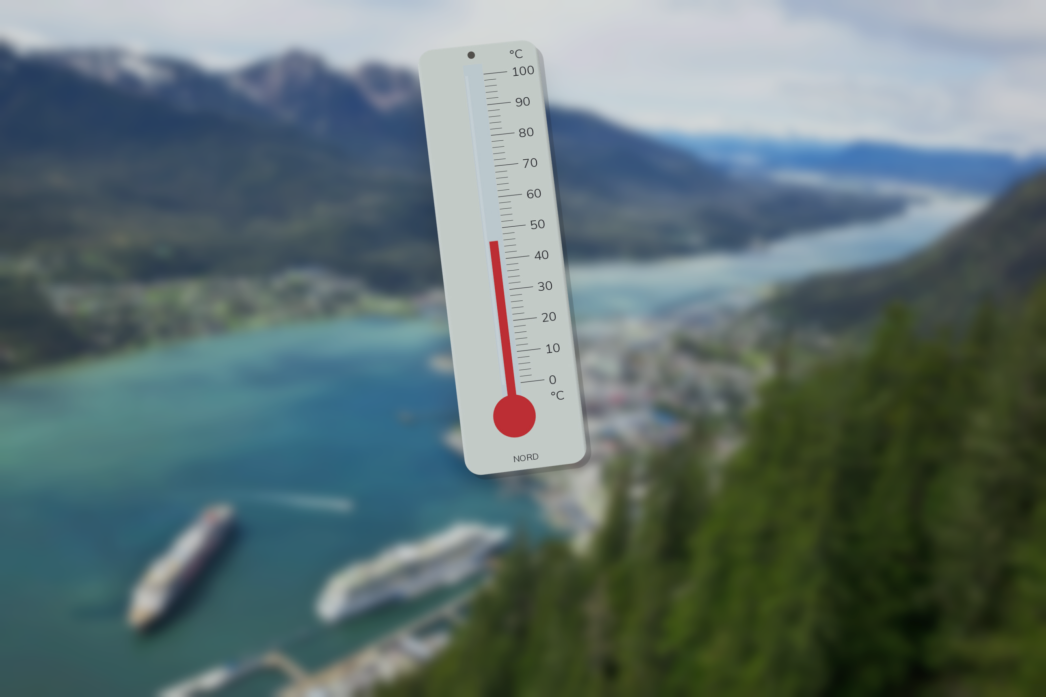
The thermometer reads 46; °C
